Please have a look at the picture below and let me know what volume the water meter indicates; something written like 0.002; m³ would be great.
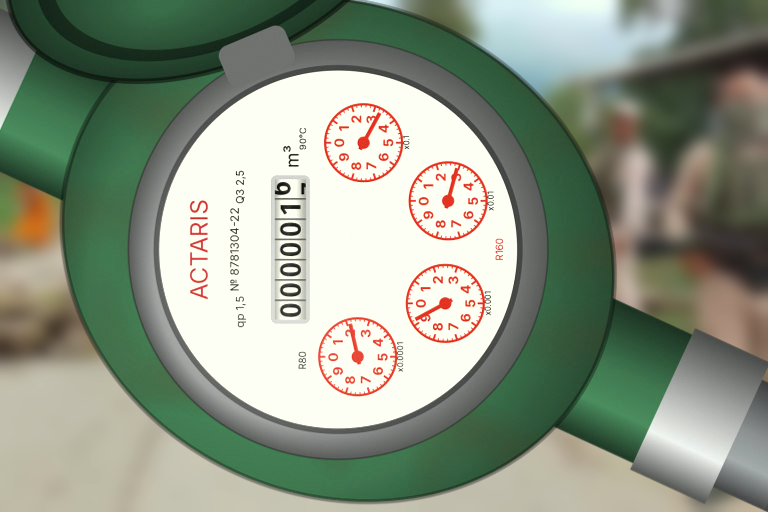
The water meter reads 16.3292; m³
